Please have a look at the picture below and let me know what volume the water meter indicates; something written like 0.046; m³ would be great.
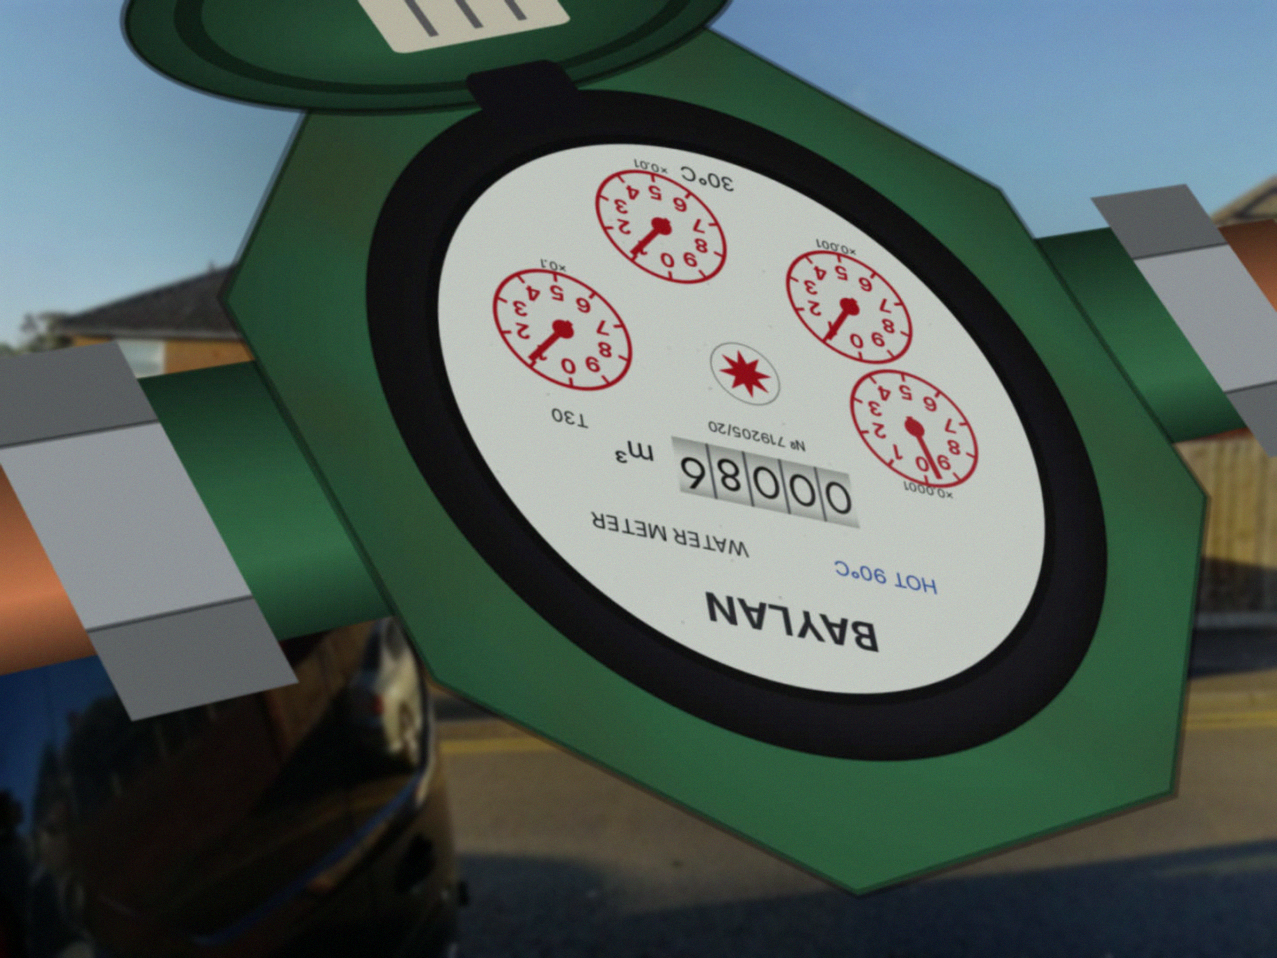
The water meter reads 86.1109; m³
